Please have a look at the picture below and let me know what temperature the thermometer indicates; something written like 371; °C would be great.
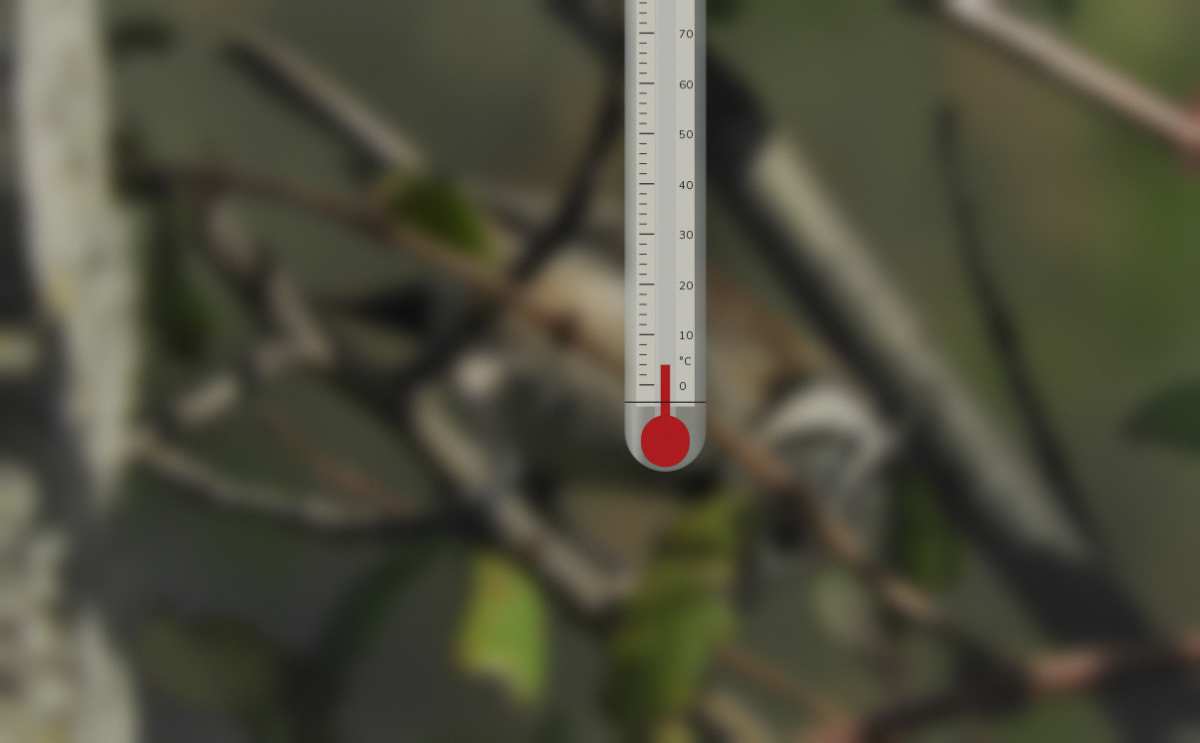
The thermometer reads 4; °C
